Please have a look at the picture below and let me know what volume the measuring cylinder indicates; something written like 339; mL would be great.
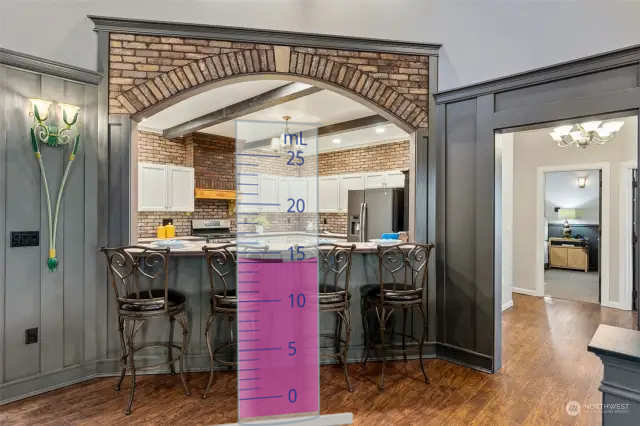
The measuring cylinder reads 14; mL
